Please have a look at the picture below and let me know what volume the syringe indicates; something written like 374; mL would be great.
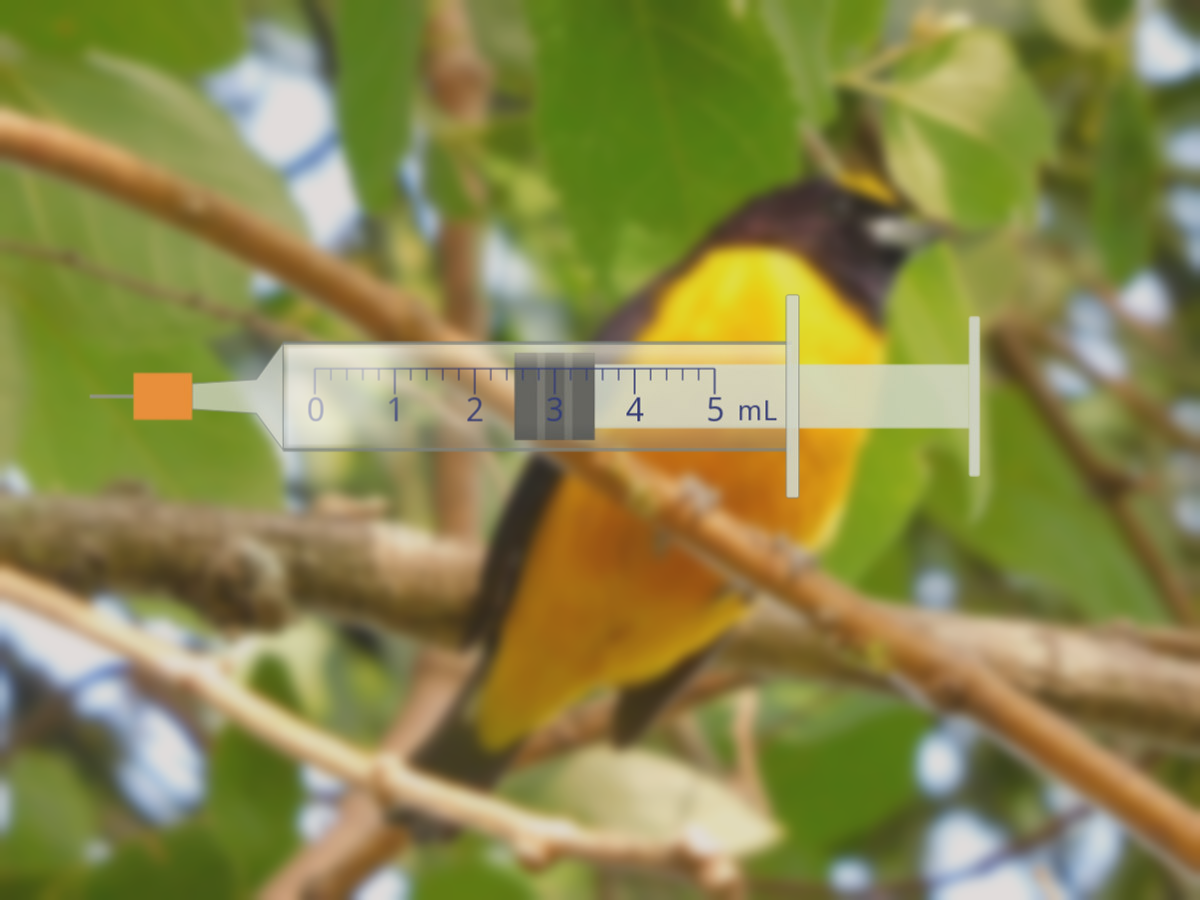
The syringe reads 2.5; mL
